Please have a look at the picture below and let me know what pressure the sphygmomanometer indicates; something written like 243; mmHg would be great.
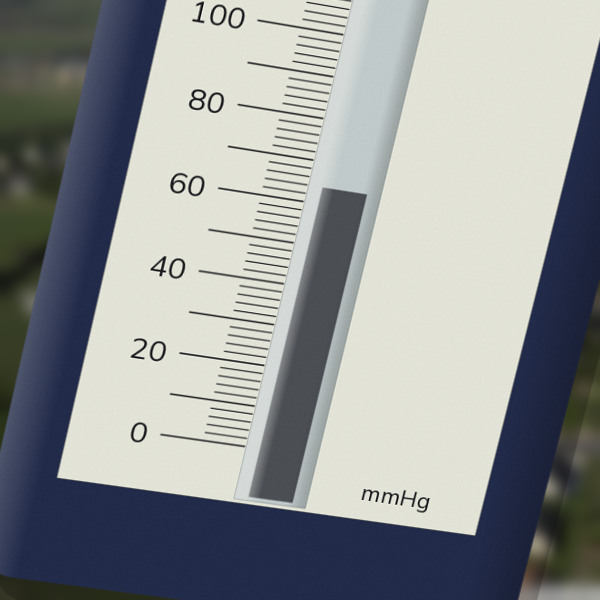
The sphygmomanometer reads 64; mmHg
